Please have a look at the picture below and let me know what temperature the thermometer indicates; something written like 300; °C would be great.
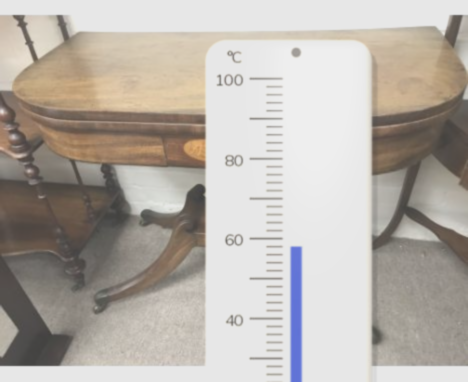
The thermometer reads 58; °C
